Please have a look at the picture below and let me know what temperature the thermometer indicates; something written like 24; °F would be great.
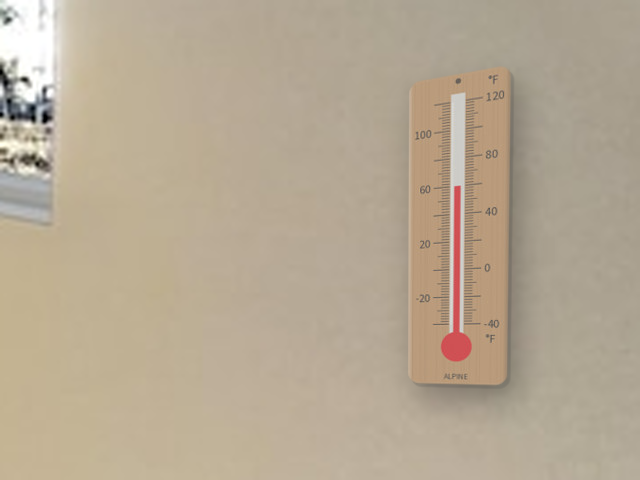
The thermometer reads 60; °F
